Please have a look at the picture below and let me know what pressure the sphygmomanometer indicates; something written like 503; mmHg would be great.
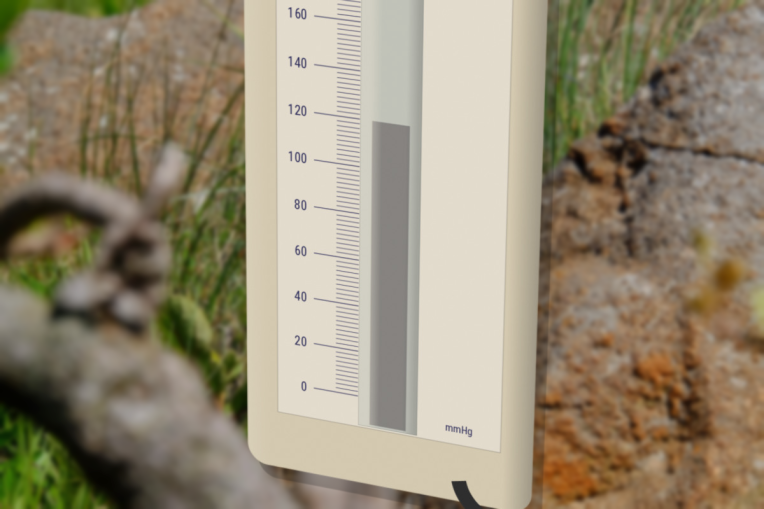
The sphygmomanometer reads 120; mmHg
